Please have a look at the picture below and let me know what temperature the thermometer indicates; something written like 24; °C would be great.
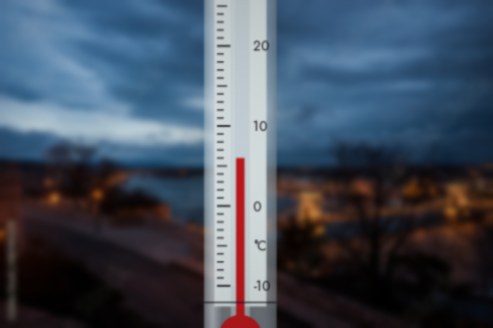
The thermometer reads 6; °C
